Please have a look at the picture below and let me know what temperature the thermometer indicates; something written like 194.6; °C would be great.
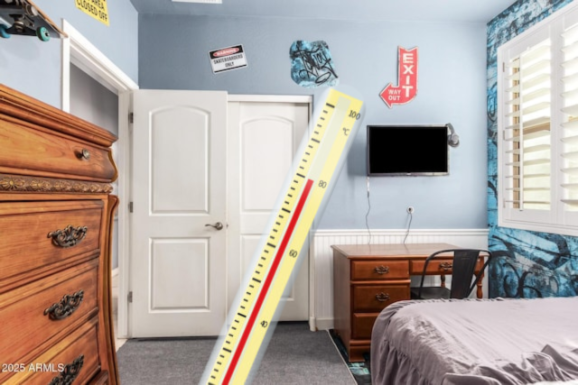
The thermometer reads 80; °C
